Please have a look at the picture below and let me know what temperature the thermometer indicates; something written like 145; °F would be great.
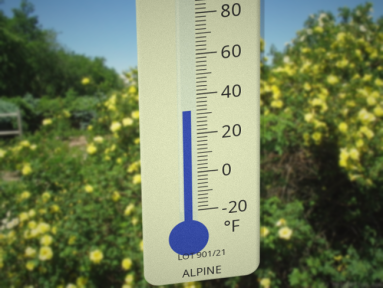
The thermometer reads 32; °F
